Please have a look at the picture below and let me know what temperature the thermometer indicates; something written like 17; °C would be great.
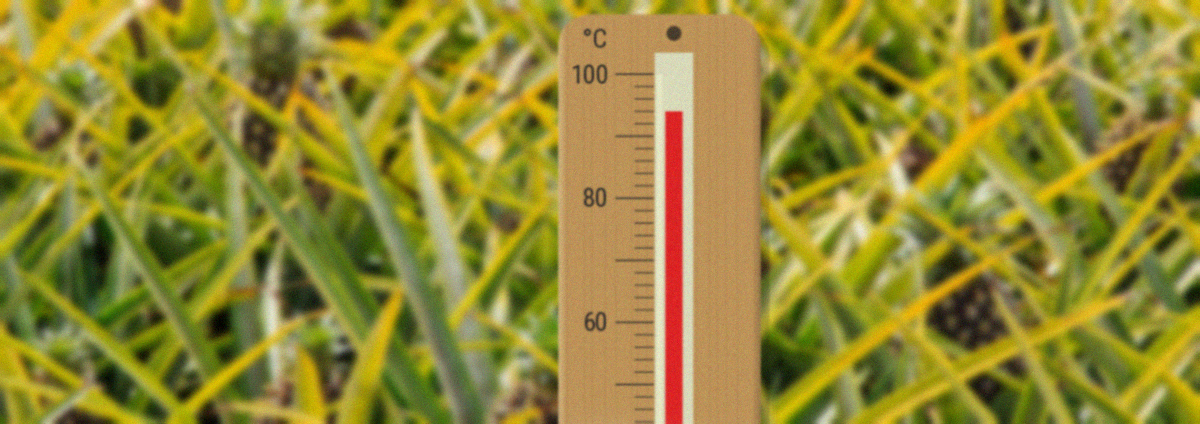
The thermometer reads 94; °C
